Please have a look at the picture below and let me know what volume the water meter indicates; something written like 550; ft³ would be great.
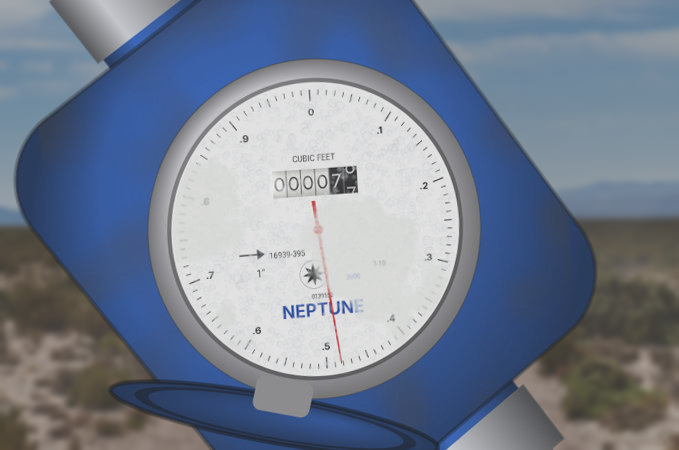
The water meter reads 76.48; ft³
